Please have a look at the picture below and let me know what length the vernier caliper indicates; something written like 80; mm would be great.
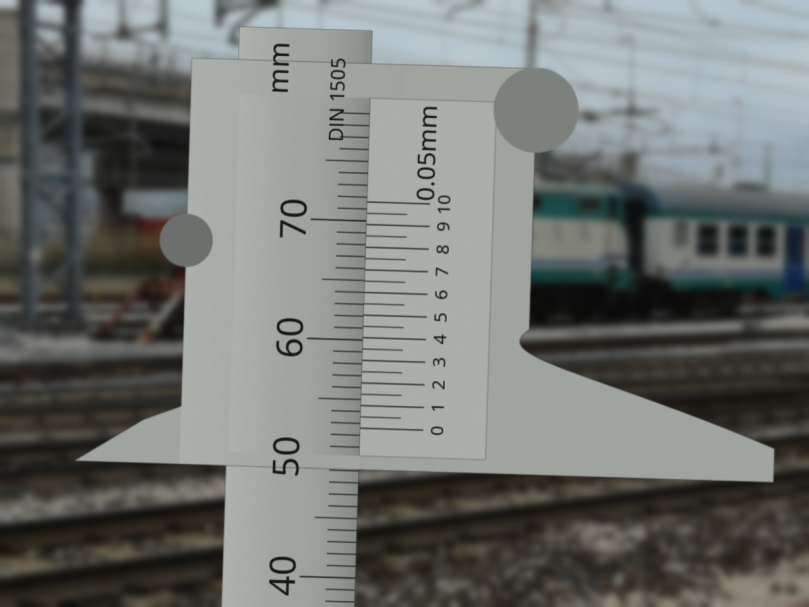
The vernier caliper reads 52.6; mm
